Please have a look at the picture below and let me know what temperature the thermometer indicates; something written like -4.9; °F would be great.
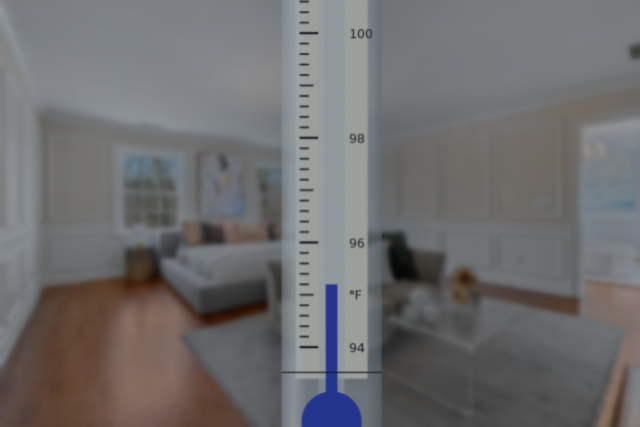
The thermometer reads 95.2; °F
